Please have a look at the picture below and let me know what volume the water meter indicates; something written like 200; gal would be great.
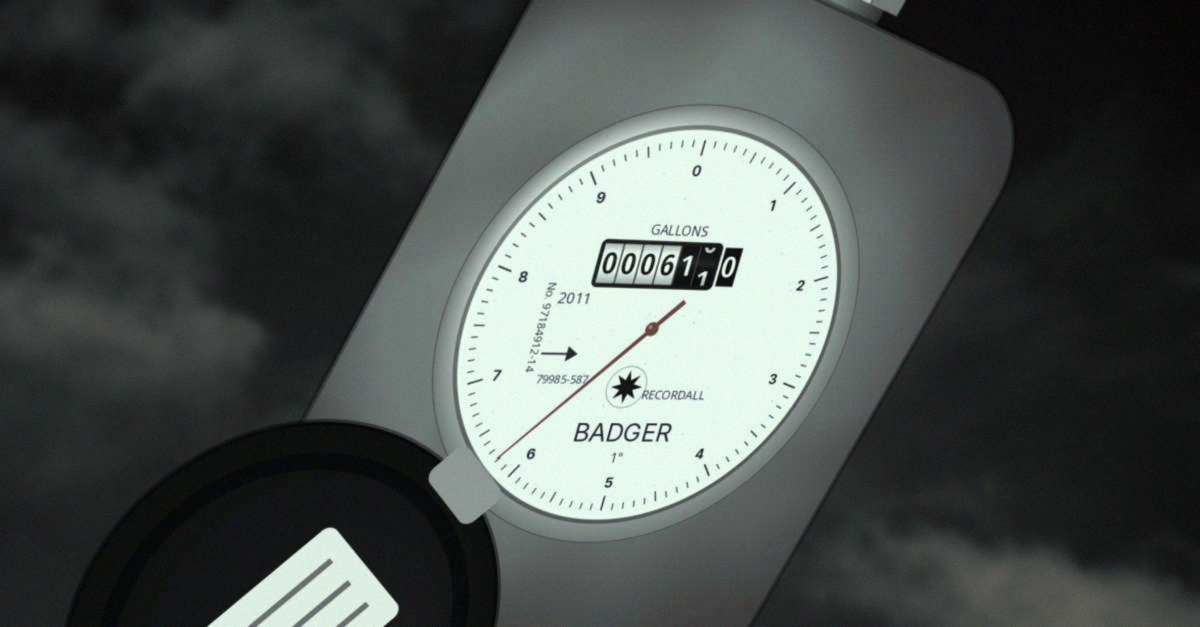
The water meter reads 6106.2; gal
